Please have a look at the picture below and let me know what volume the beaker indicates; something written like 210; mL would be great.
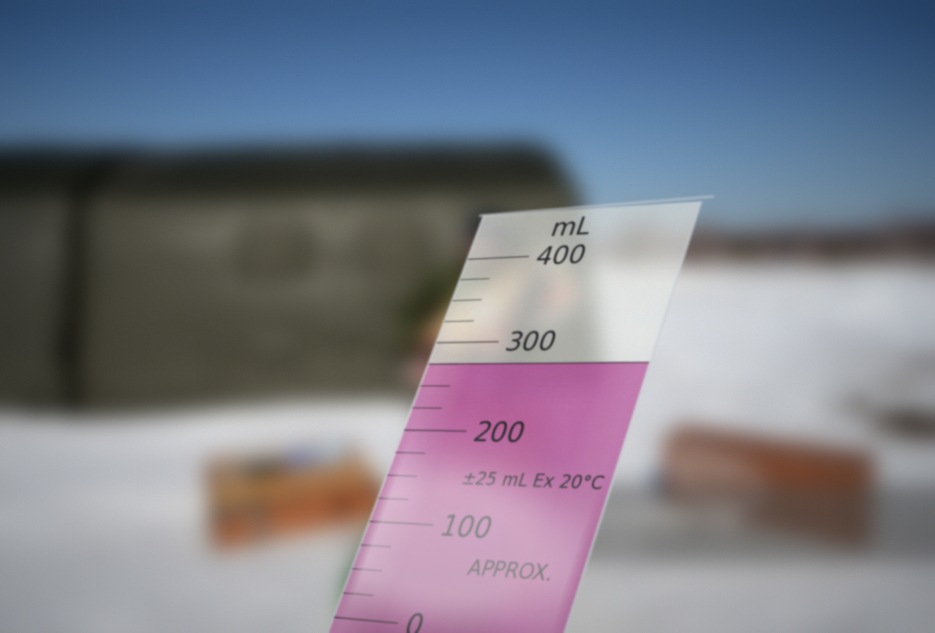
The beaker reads 275; mL
